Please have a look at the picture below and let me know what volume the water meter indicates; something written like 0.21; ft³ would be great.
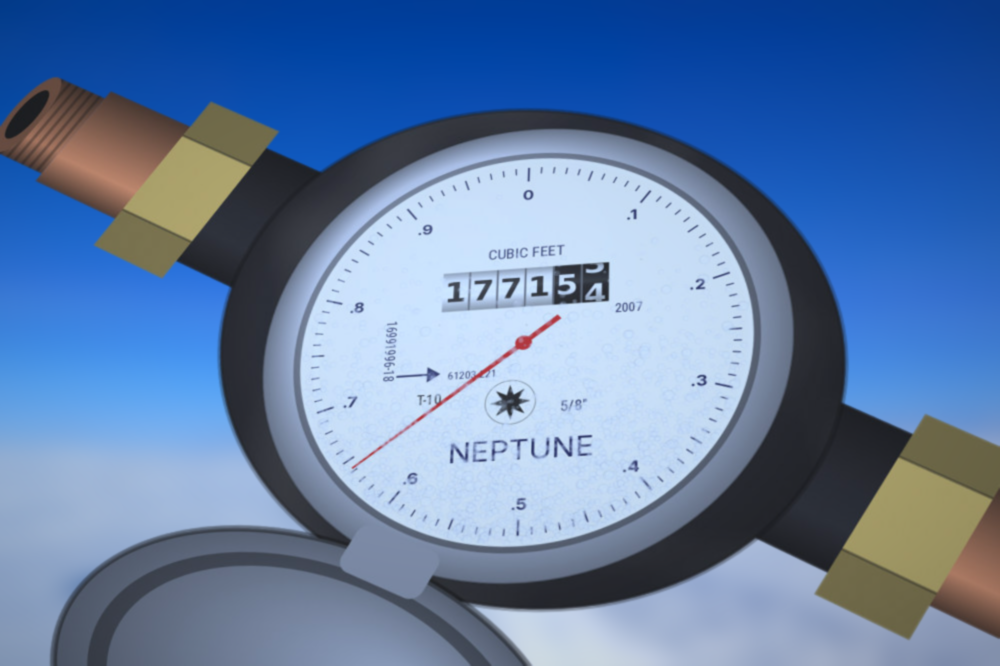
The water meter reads 177153.64; ft³
